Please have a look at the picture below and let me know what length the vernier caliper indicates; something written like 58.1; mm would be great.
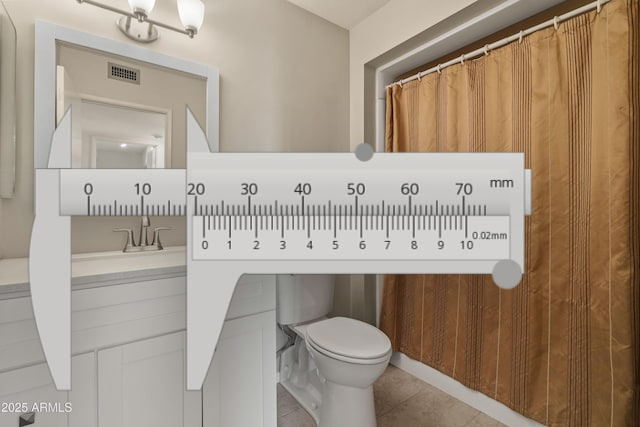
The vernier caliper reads 21.5; mm
